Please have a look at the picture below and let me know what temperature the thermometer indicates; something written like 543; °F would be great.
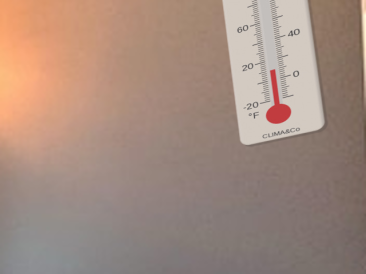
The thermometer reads 10; °F
